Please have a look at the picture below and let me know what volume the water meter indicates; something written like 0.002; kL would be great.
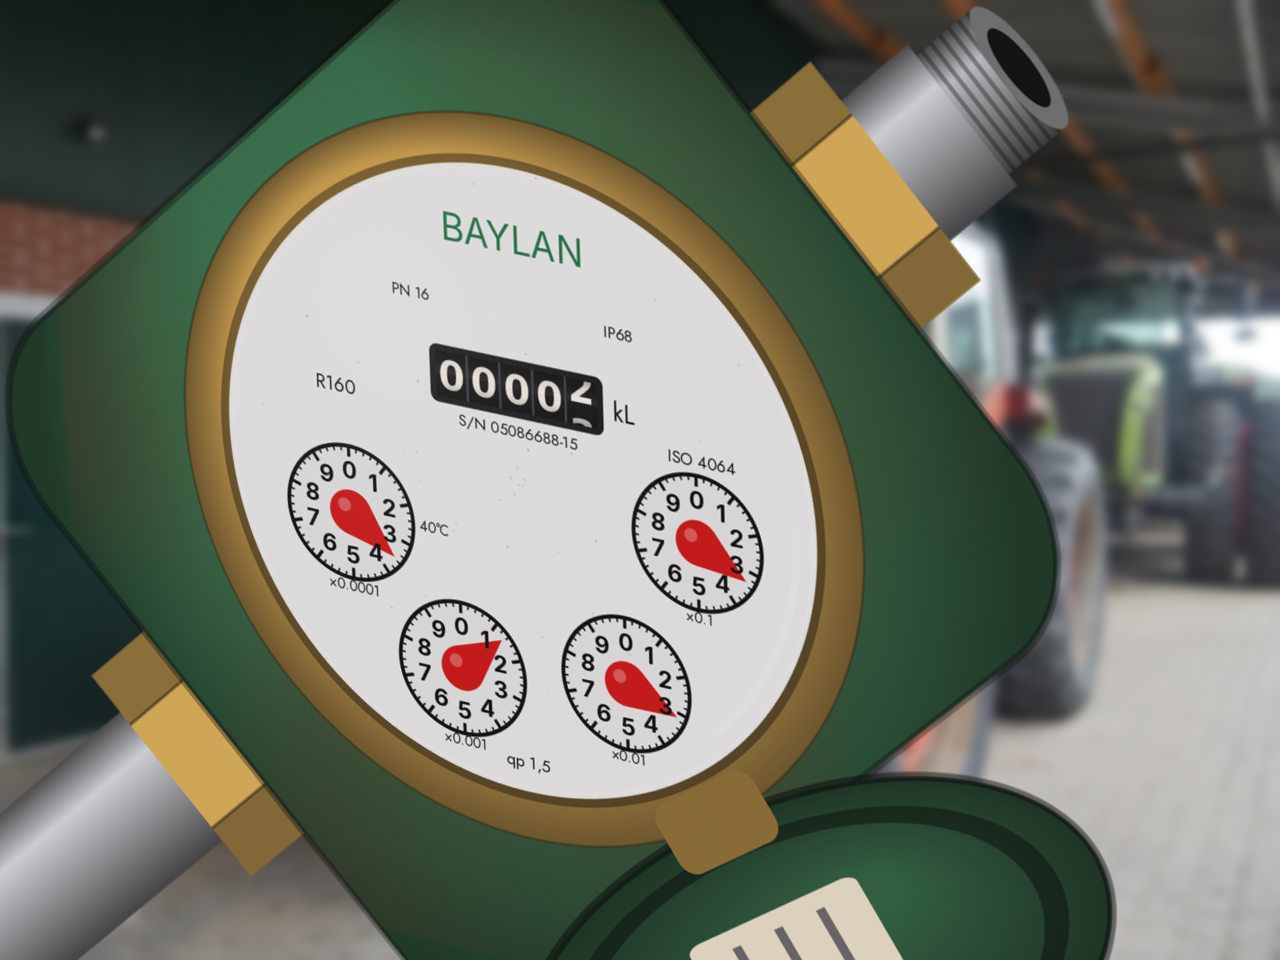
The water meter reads 2.3313; kL
